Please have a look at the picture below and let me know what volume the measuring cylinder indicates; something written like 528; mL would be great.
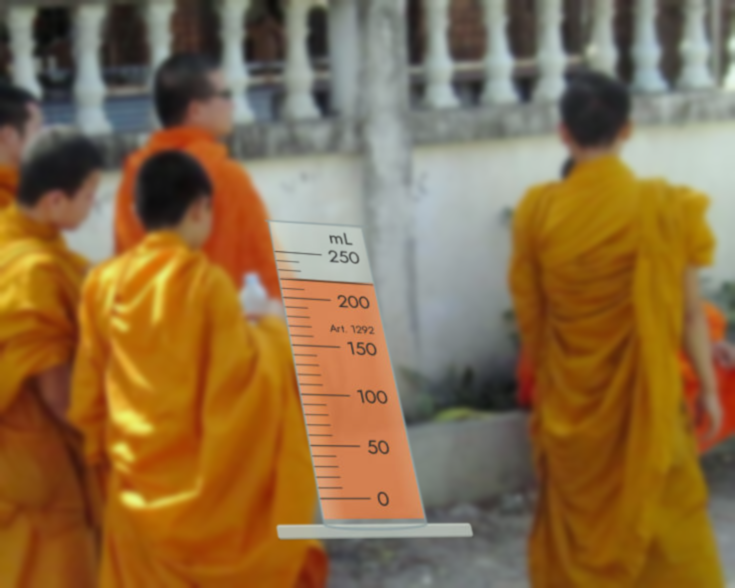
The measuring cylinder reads 220; mL
